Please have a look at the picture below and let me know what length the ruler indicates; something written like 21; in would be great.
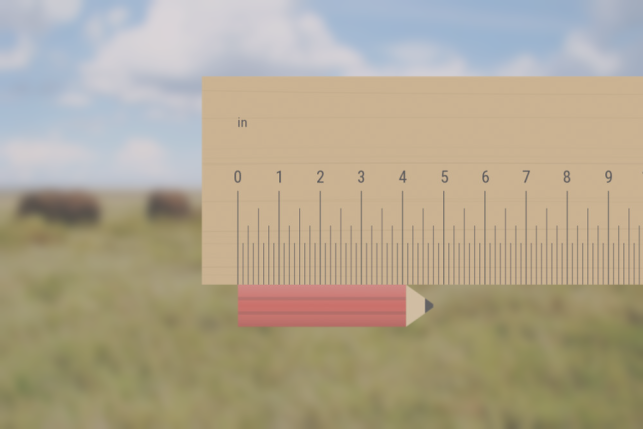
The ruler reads 4.75; in
